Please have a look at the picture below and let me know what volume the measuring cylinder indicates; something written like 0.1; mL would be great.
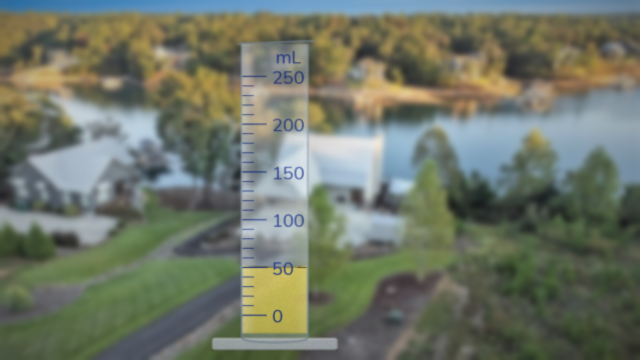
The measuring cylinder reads 50; mL
